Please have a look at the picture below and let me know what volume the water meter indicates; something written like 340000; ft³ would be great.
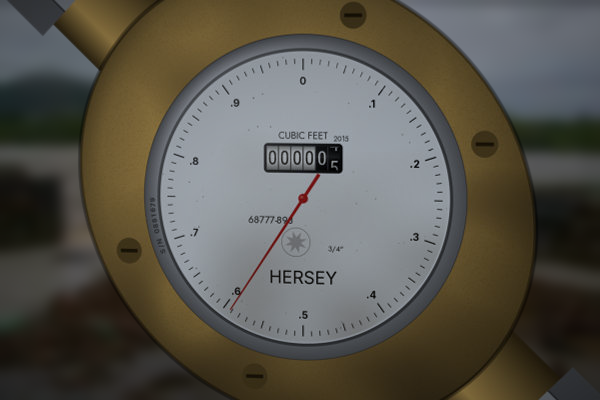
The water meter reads 4.59; ft³
